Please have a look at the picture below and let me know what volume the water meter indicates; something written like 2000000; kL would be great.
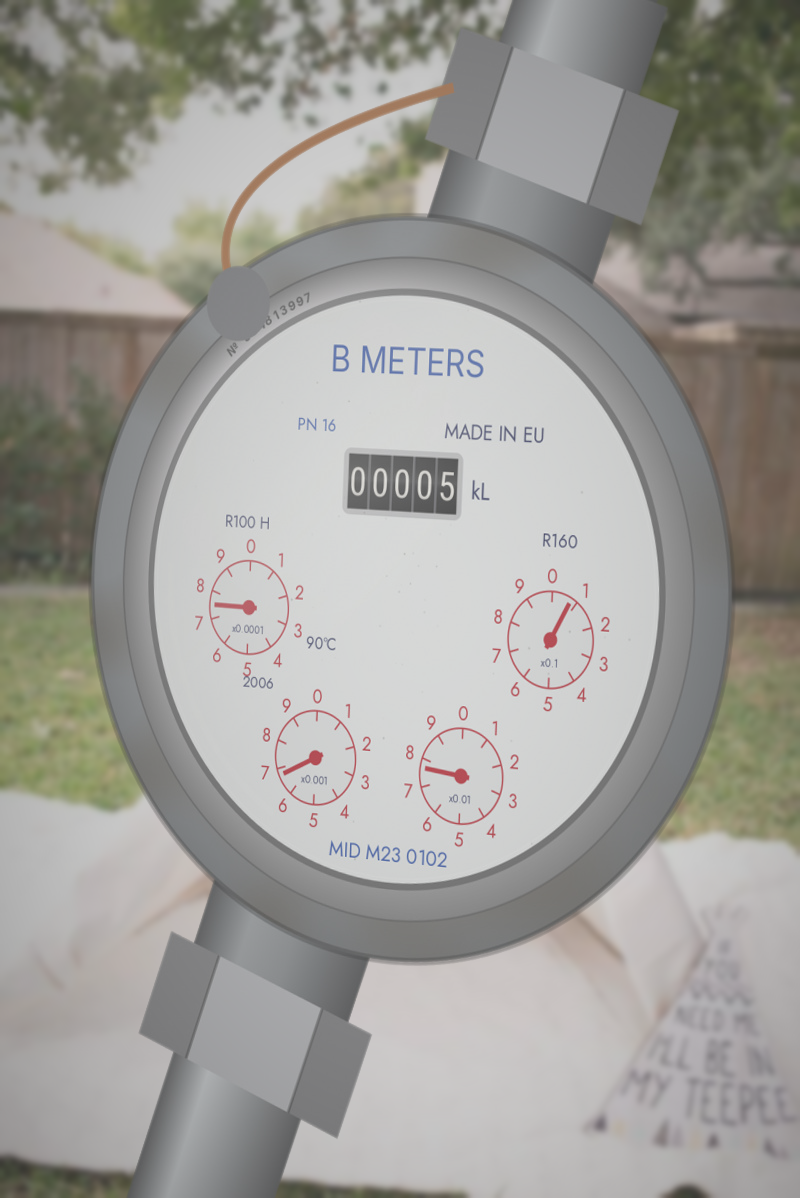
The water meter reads 5.0767; kL
